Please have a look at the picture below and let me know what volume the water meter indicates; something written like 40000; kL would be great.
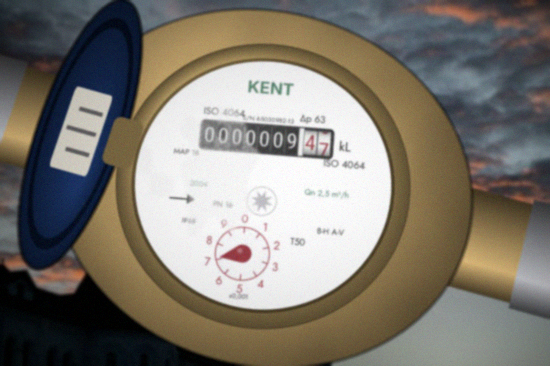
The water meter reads 9.467; kL
